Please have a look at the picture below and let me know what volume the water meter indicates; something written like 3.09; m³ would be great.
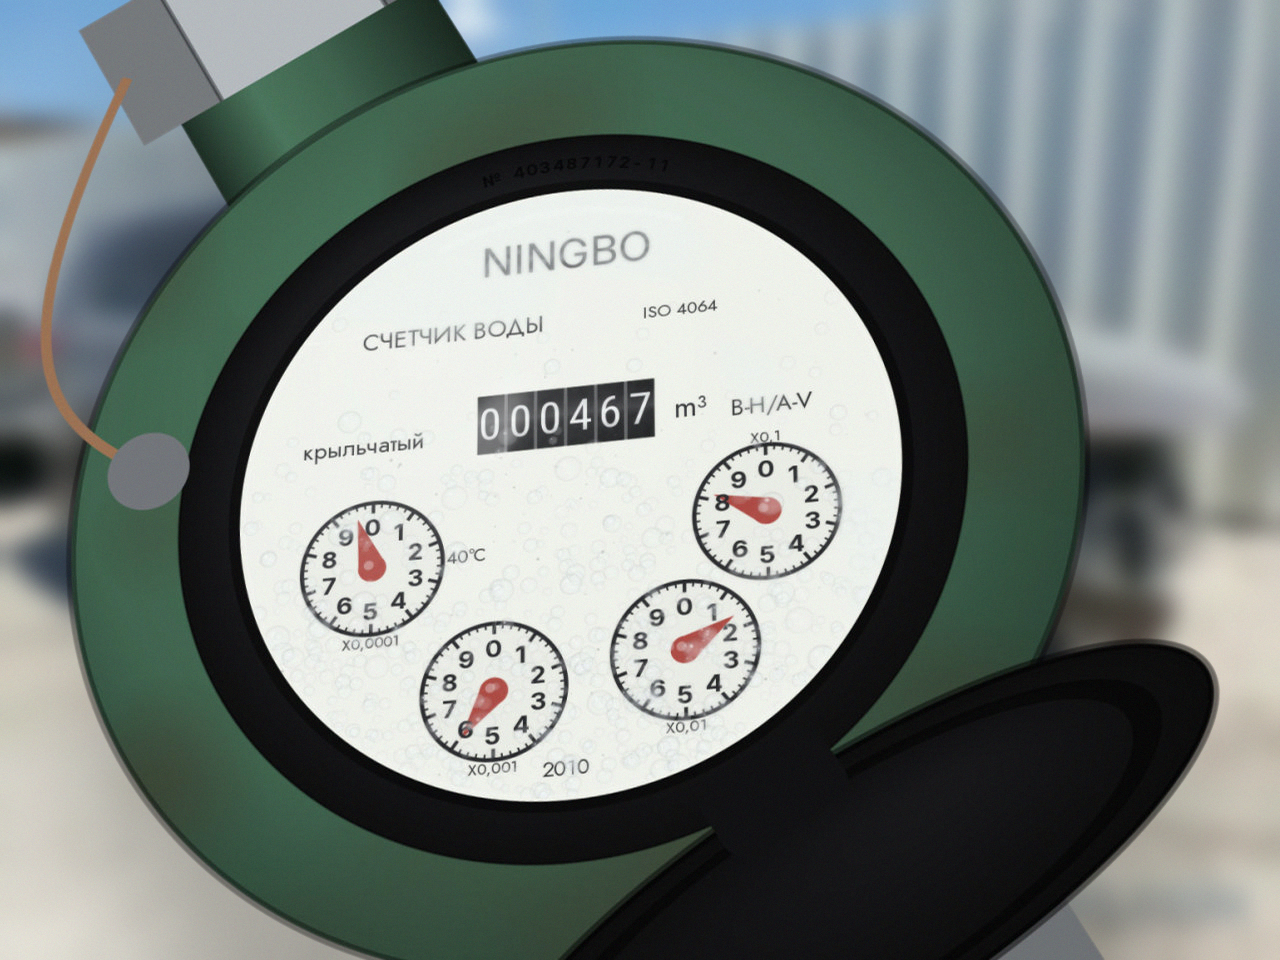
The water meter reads 467.8159; m³
